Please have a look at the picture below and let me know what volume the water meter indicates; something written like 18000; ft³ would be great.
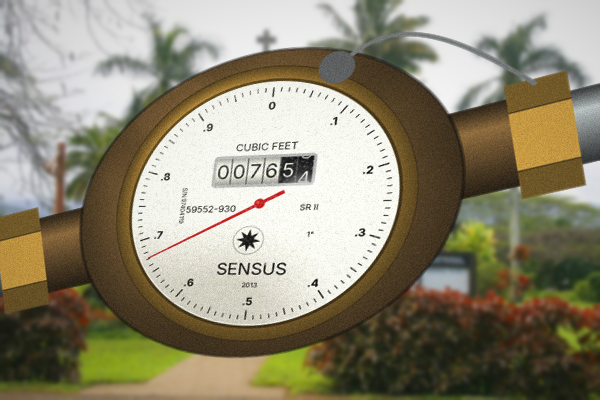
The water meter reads 7653.67; ft³
